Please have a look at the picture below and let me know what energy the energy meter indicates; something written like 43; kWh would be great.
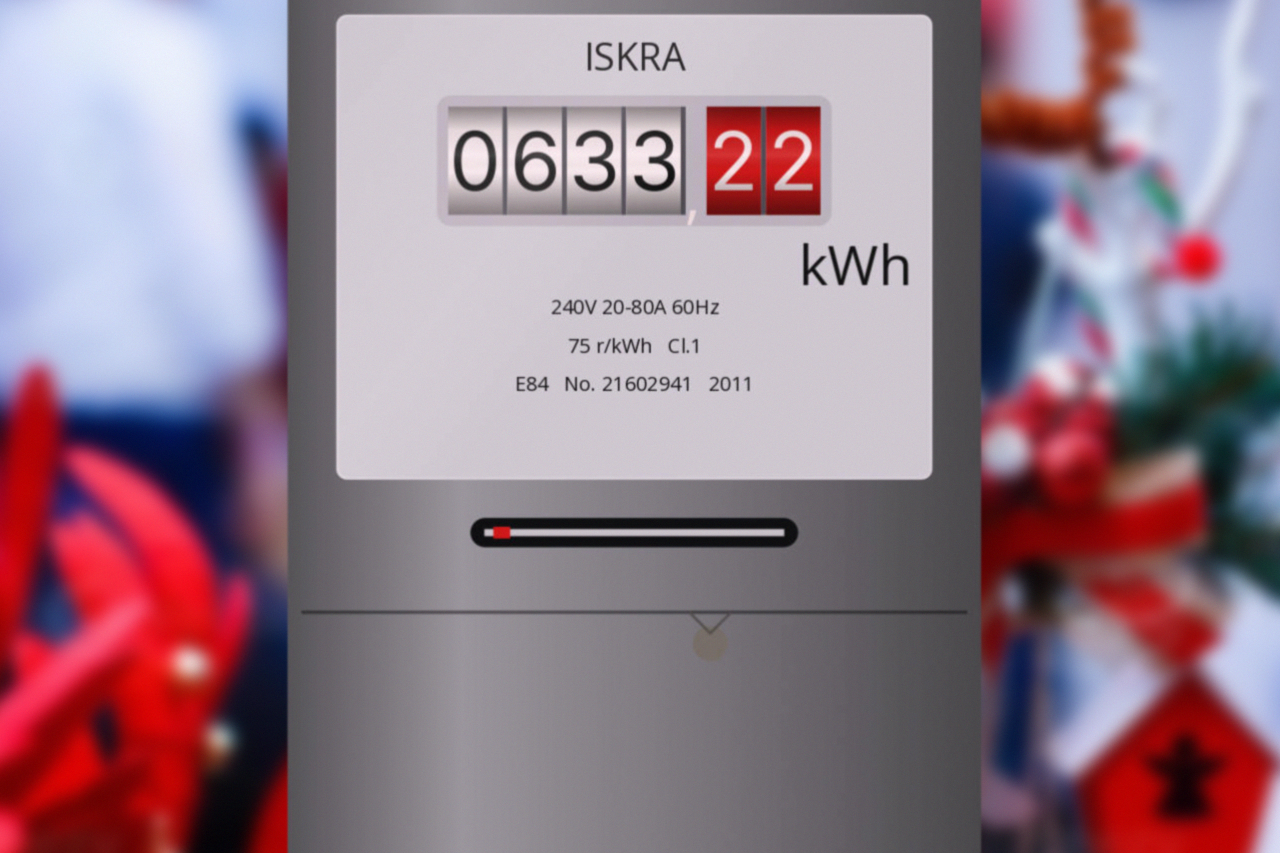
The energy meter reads 633.22; kWh
